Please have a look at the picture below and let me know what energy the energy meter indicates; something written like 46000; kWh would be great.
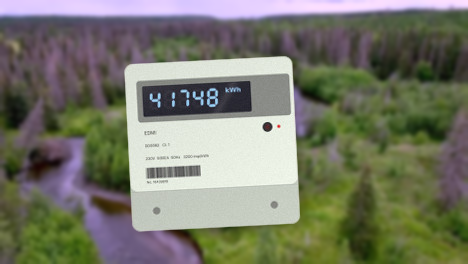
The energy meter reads 41748; kWh
